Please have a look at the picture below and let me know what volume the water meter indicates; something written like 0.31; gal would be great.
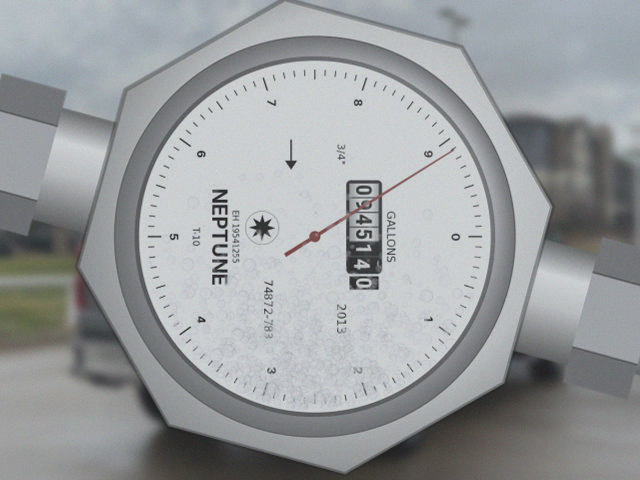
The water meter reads 945139.1; gal
